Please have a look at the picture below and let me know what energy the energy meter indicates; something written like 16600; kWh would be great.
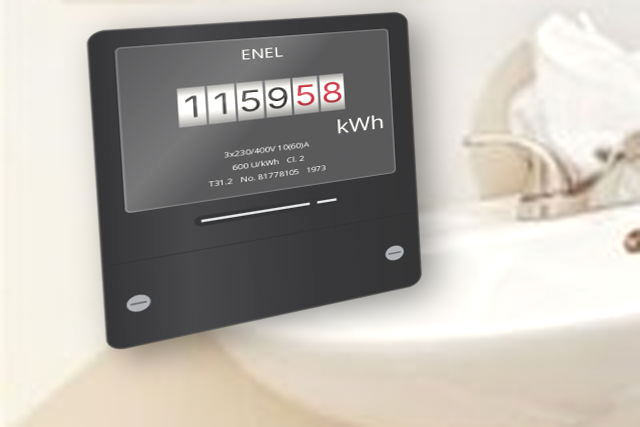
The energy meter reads 1159.58; kWh
